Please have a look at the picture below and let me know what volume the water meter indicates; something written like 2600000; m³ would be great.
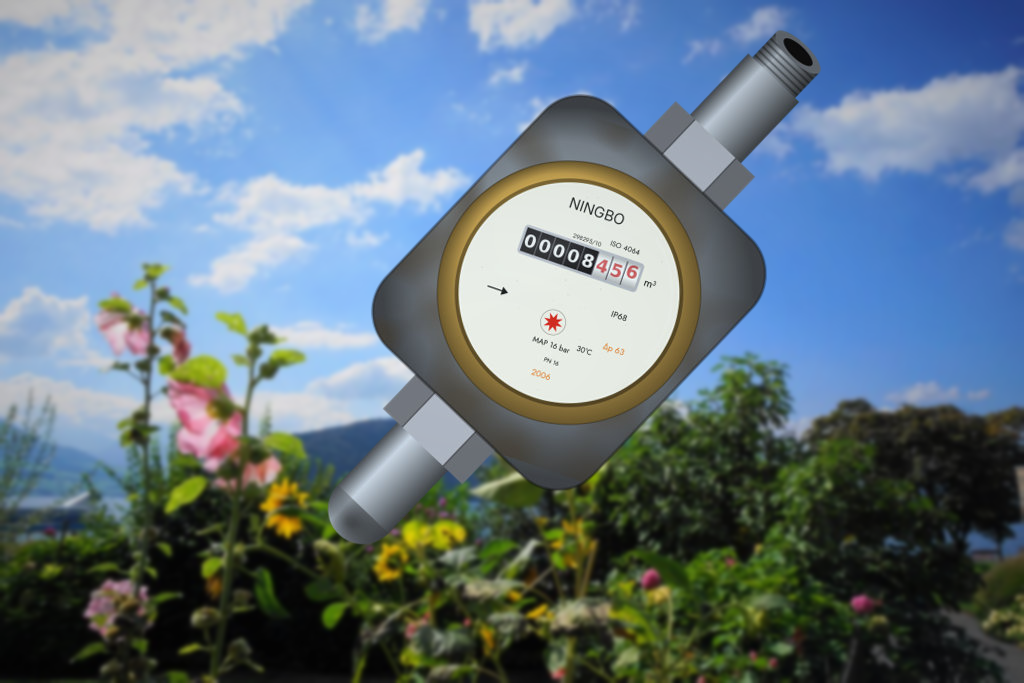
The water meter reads 8.456; m³
